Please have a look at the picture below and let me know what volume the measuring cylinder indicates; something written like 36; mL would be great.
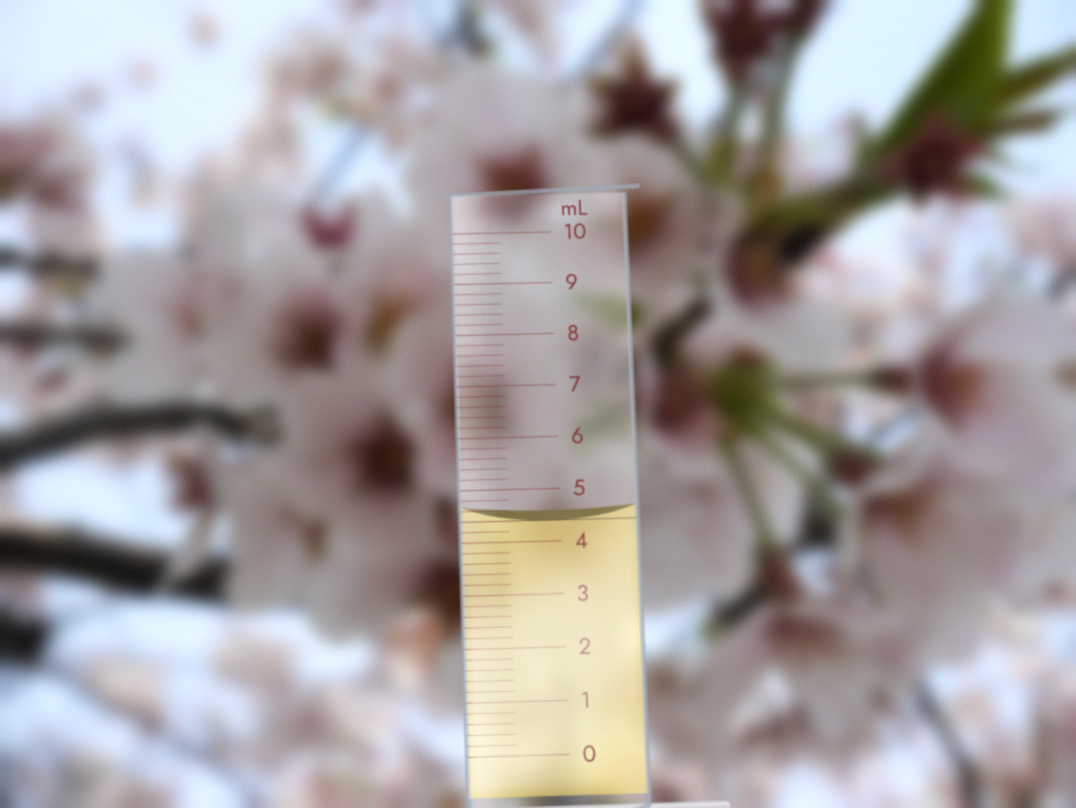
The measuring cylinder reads 4.4; mL
